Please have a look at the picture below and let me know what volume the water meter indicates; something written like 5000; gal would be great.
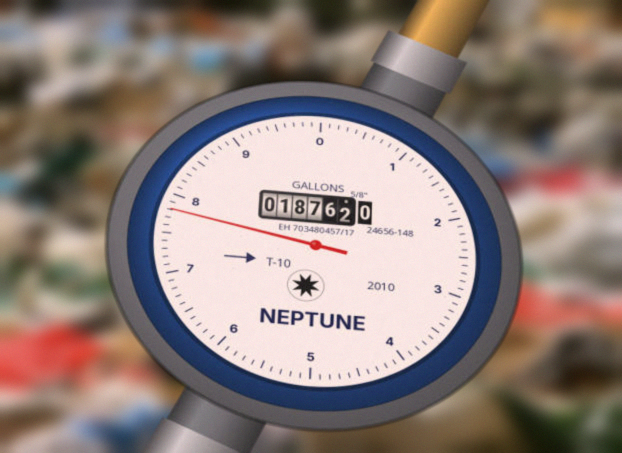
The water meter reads 187617.8; gal
